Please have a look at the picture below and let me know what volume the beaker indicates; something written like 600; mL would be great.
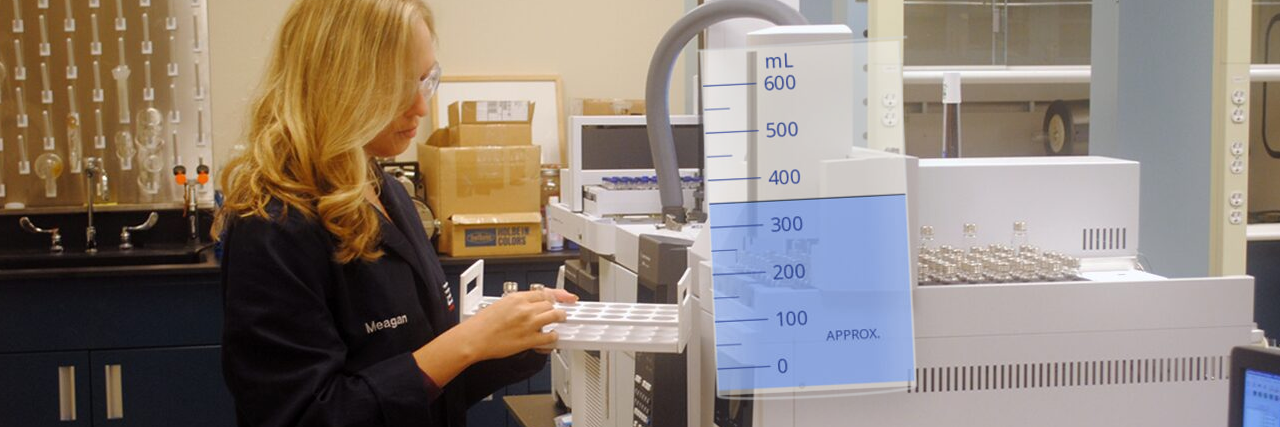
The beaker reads 350; mL
